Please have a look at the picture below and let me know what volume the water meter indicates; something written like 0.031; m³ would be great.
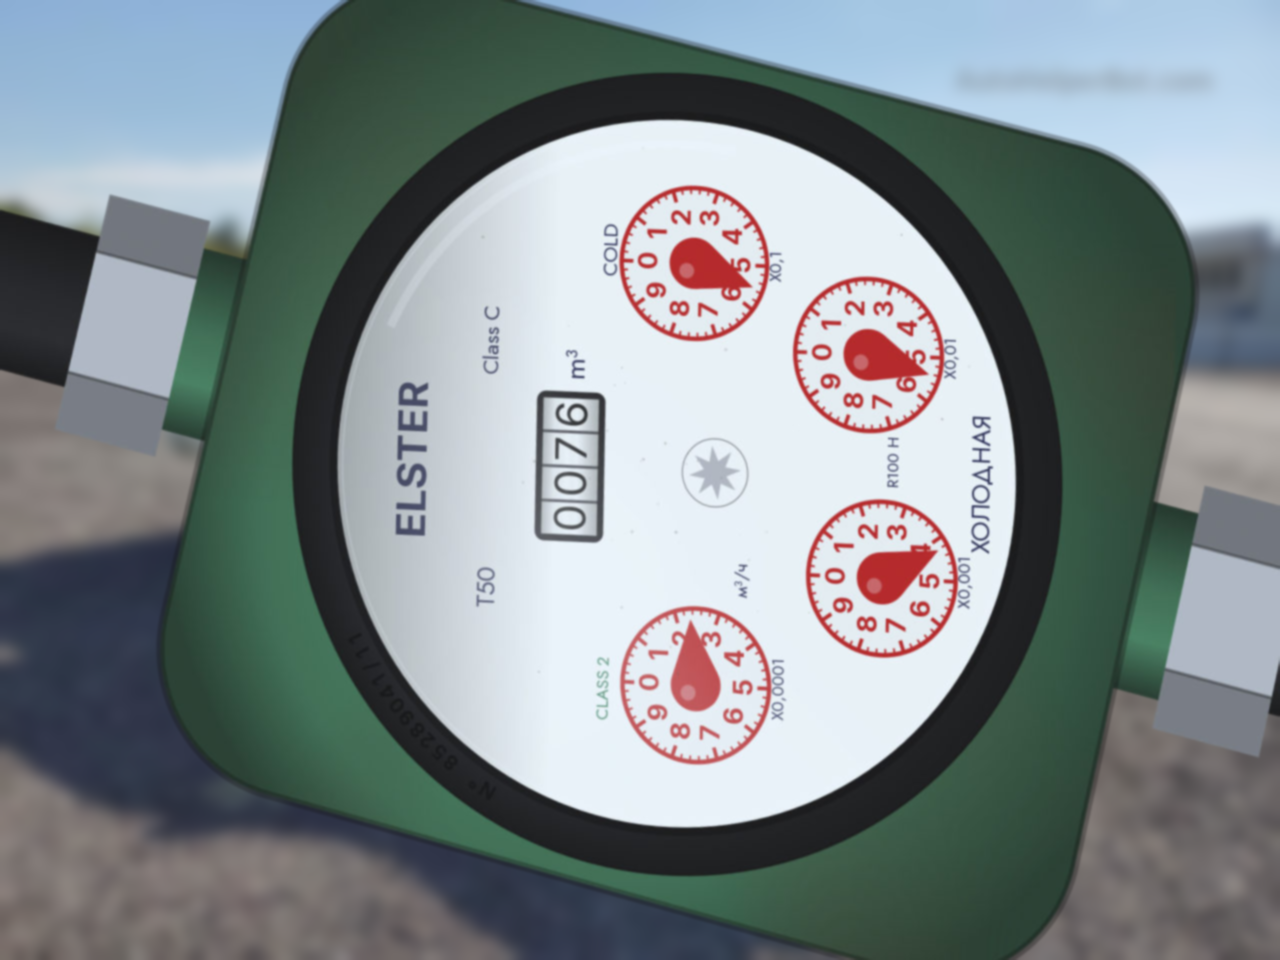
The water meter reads 76.5542; m³
